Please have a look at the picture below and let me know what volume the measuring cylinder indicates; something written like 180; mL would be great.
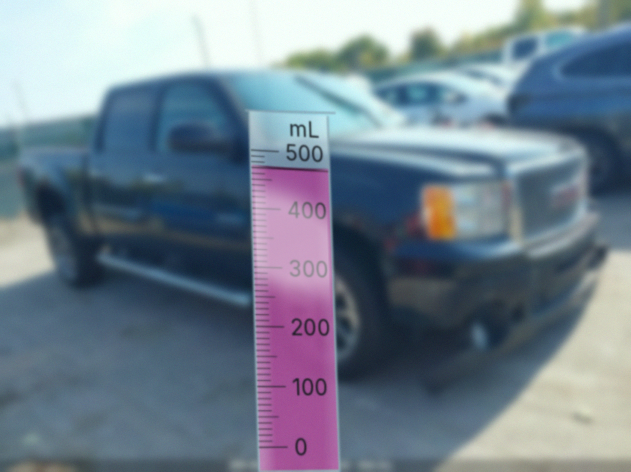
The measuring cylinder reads 470; mL
